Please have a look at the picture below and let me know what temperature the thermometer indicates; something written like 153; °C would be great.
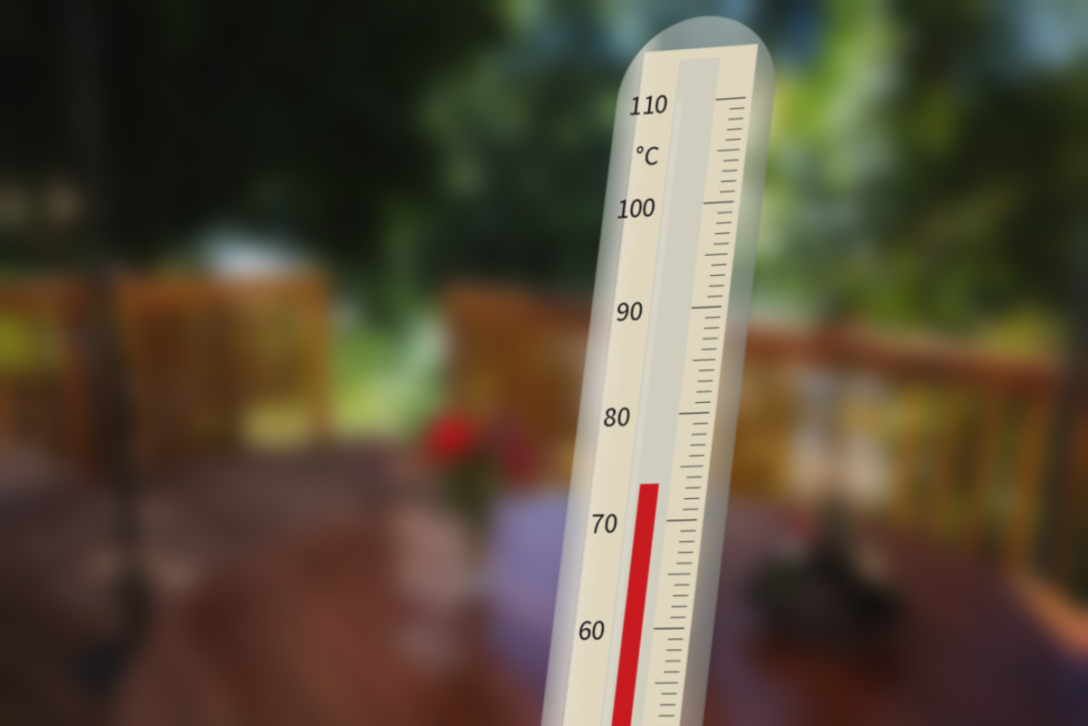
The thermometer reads 73.5; °C
